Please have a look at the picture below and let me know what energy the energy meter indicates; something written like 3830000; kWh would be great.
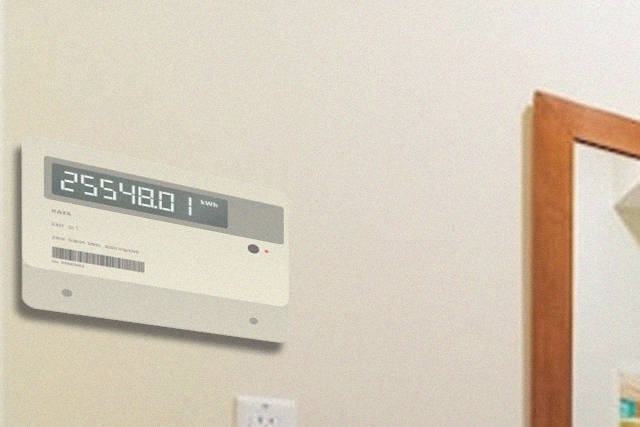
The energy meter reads 25548.01; kWh
